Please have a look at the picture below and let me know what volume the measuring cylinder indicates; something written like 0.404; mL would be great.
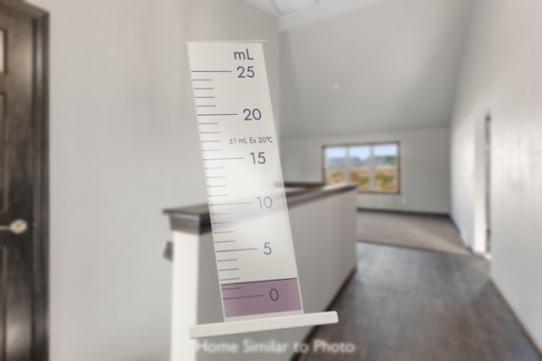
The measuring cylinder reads 1.5; mL
